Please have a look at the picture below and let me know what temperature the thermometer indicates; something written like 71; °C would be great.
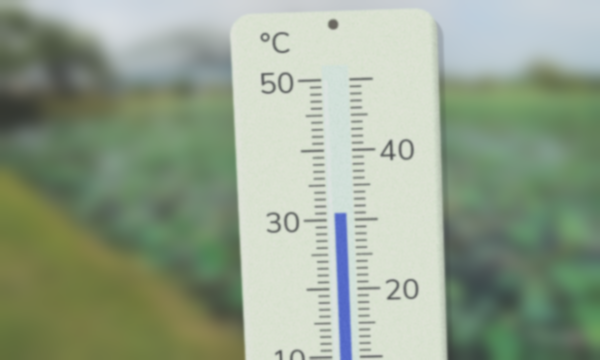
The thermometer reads 31; °C
